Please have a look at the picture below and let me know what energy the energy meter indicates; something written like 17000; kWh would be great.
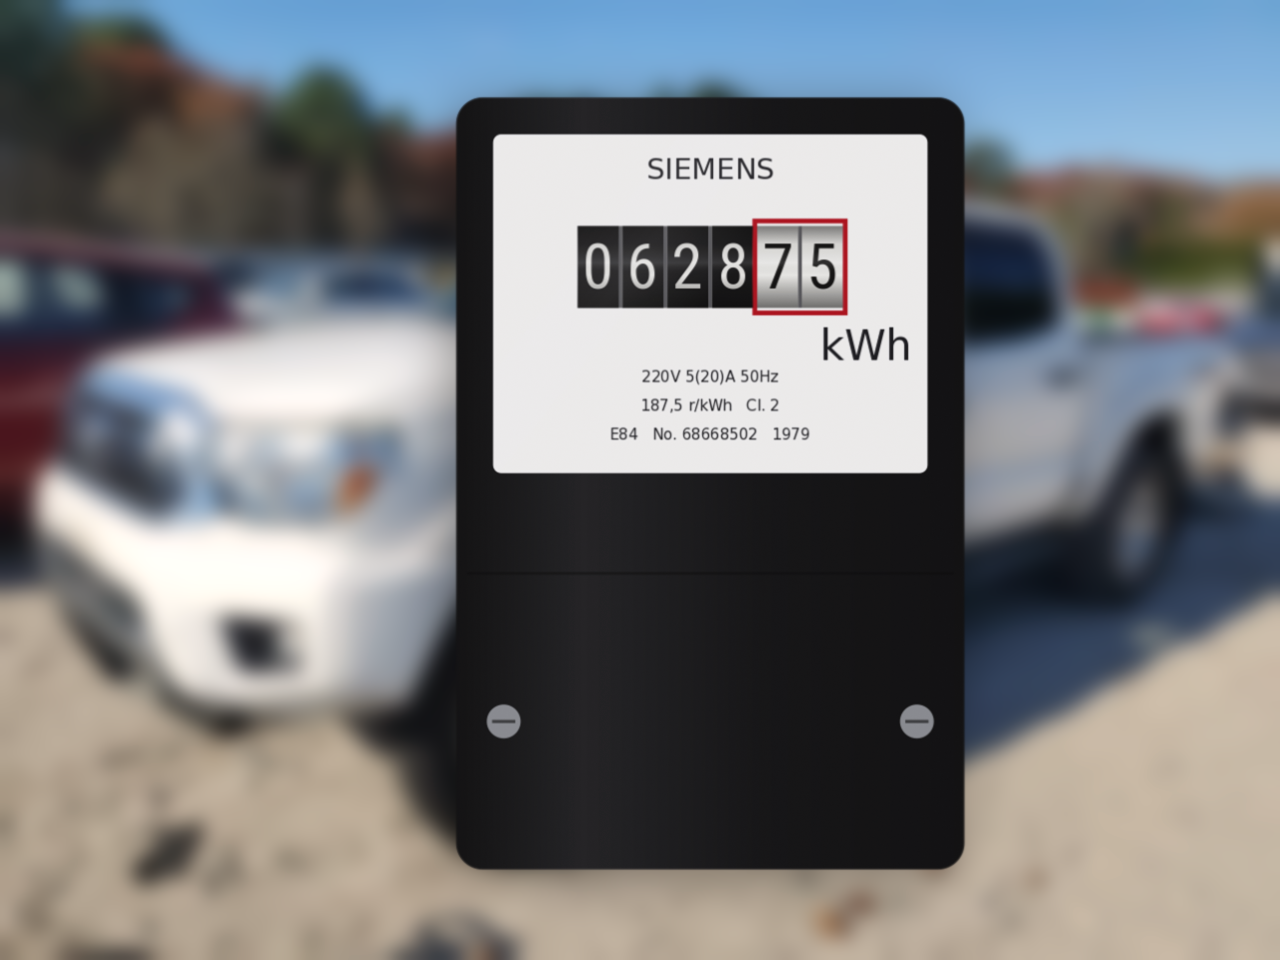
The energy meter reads 628.75; kWh
